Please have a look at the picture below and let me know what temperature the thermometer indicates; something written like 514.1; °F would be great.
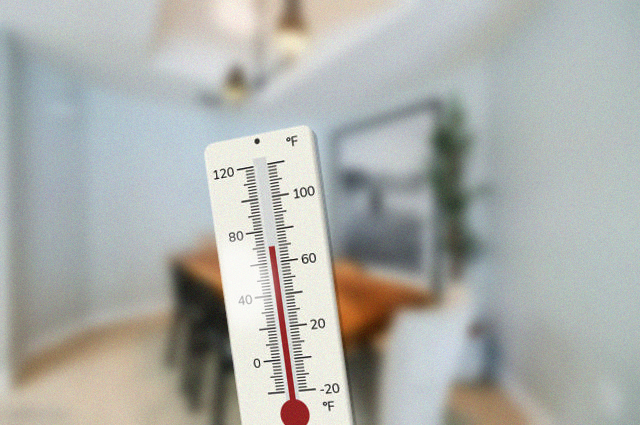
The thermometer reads 70; °F
